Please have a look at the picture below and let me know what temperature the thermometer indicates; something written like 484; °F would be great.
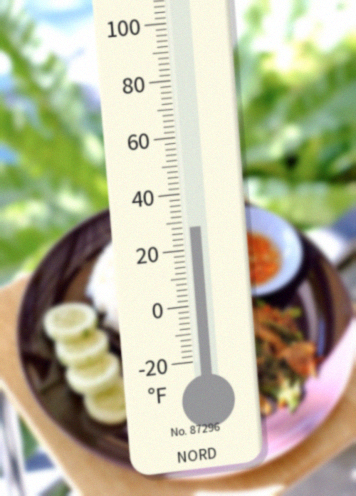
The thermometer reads 28; °F
